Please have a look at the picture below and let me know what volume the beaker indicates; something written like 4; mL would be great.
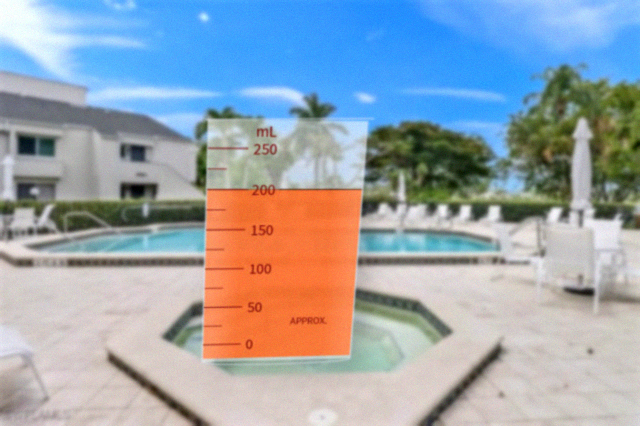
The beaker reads 200; mL
